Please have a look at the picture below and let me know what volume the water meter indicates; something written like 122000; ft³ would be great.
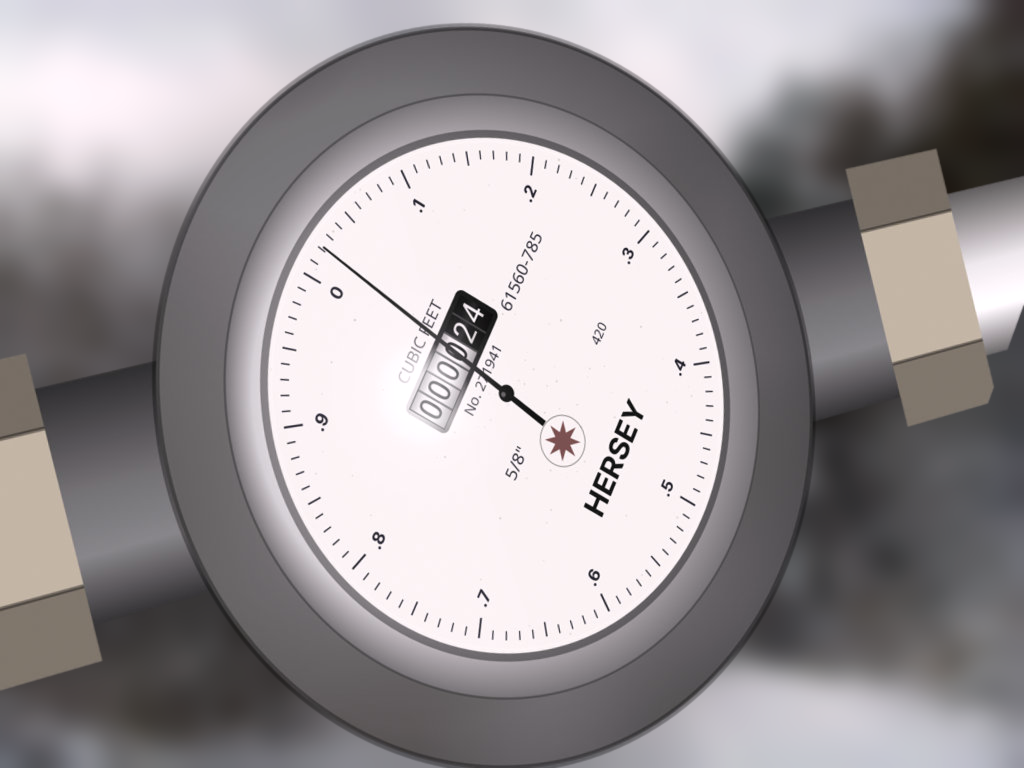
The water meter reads 24.02; ft³
